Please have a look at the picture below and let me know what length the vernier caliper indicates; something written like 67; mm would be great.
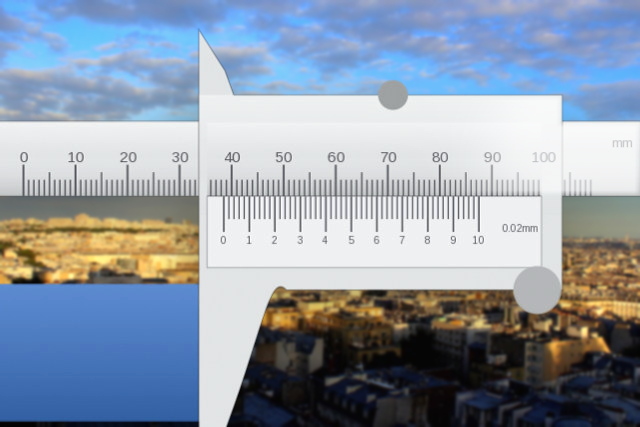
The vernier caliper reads 38.5; mm
